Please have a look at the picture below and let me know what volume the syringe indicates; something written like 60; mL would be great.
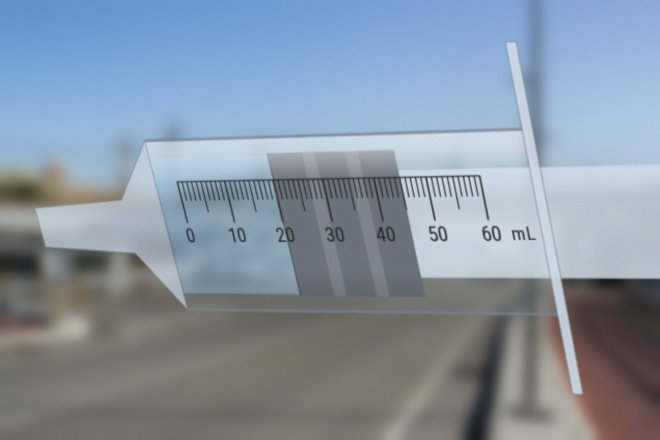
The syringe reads 20; mL
